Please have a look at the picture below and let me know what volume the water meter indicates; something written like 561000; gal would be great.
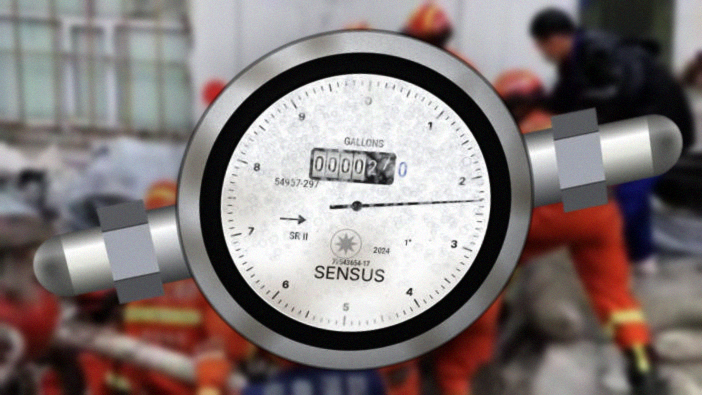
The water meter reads 272.3; gal
